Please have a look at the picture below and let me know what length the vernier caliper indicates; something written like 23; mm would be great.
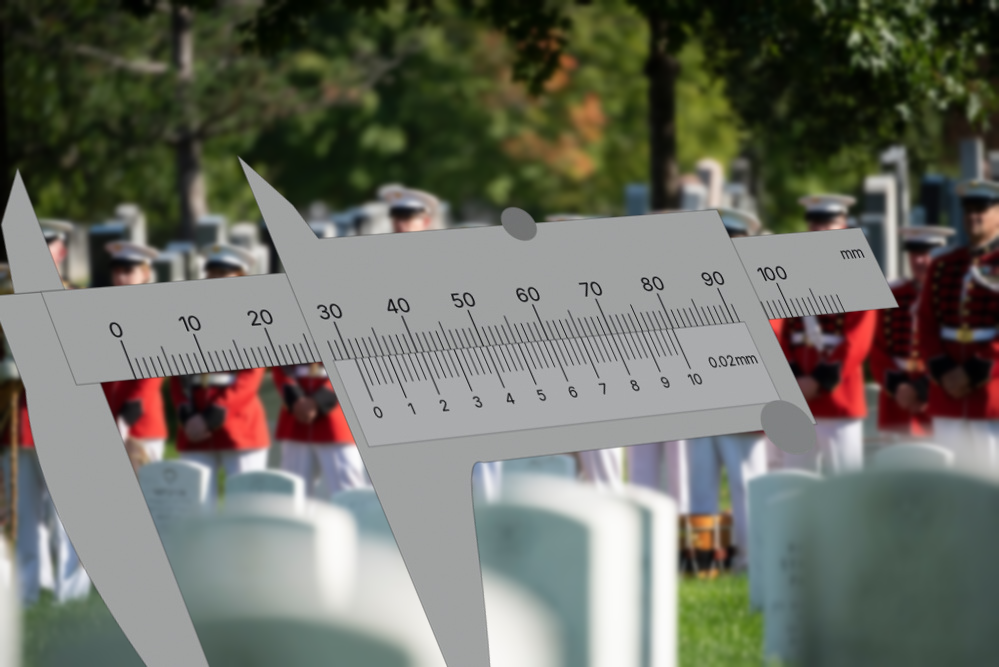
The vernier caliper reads 30.8; mm
